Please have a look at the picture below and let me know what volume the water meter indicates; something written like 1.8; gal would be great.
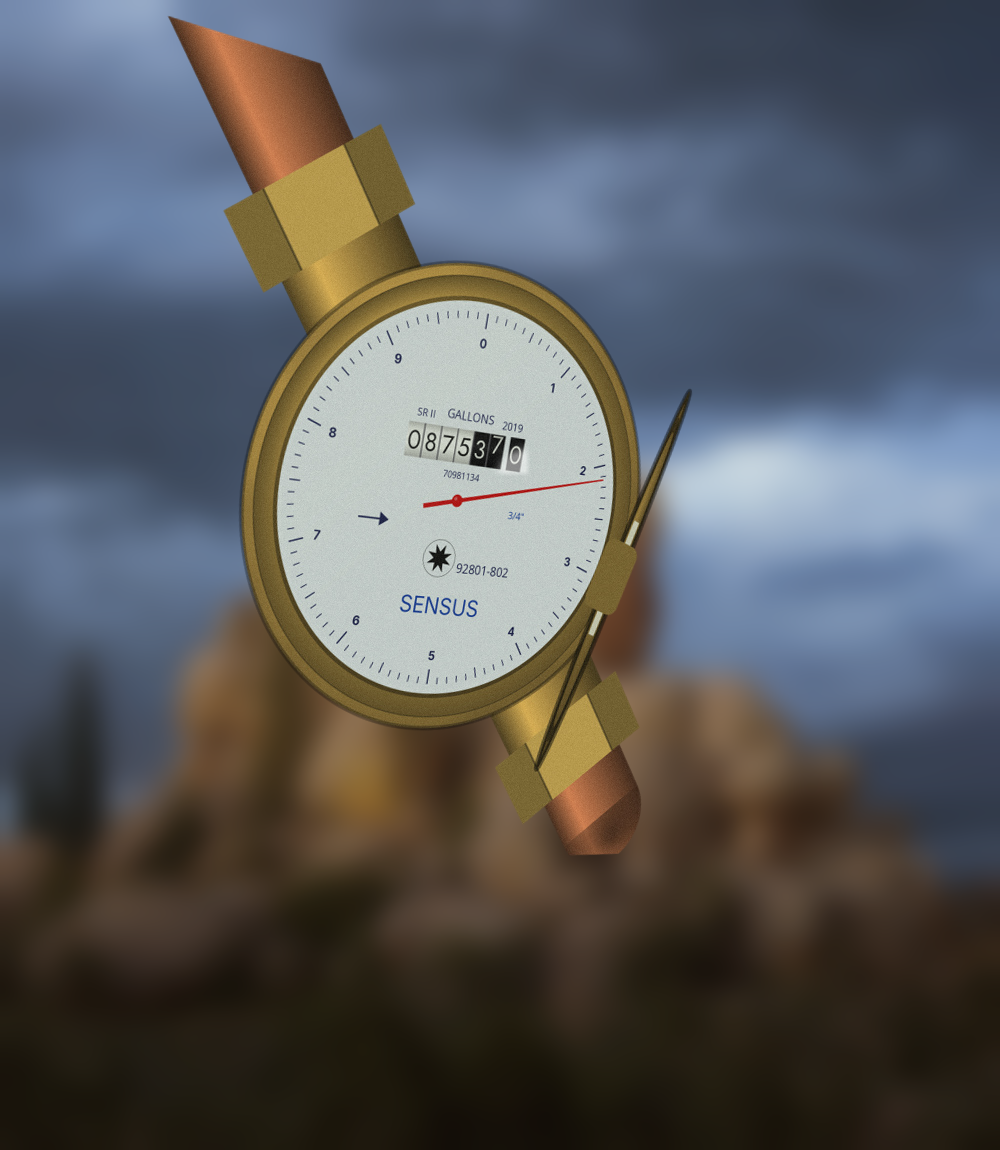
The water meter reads 875372.1; gal
